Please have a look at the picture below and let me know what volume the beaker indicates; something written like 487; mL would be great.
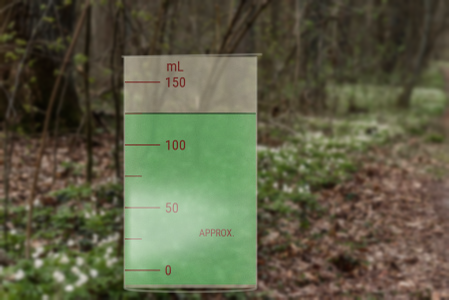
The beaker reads 125; mL
